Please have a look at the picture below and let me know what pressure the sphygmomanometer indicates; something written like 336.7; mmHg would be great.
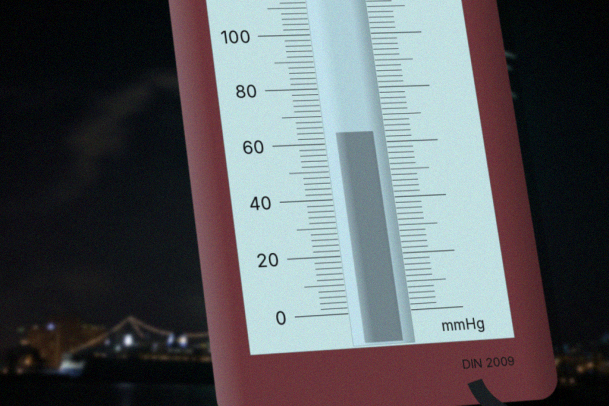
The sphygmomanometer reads 64; mmHg
